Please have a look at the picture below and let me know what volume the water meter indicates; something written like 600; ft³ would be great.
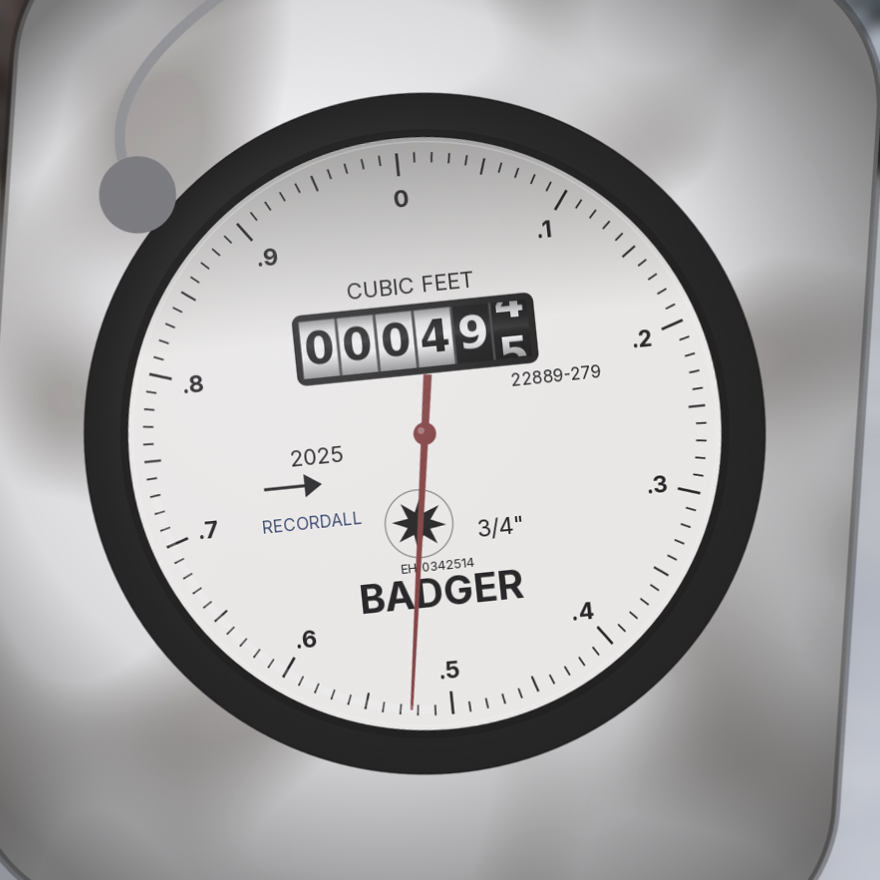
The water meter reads 494.52; ft³
